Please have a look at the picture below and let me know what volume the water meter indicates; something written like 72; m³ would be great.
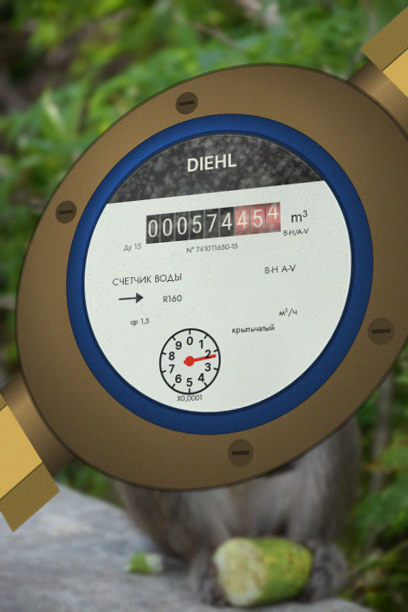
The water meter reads 574.4542; m³
